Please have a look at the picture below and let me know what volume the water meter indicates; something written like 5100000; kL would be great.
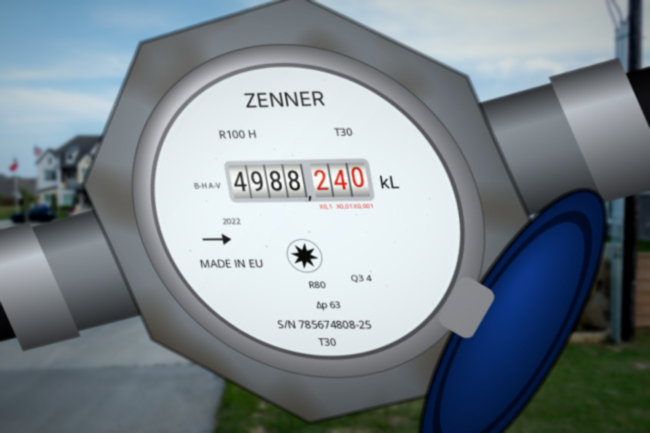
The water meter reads 4988.240; kL
